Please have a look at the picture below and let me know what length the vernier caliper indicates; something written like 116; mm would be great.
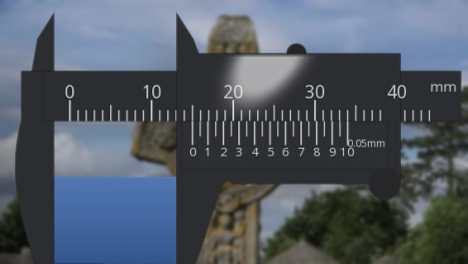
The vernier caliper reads 15.0; mm
